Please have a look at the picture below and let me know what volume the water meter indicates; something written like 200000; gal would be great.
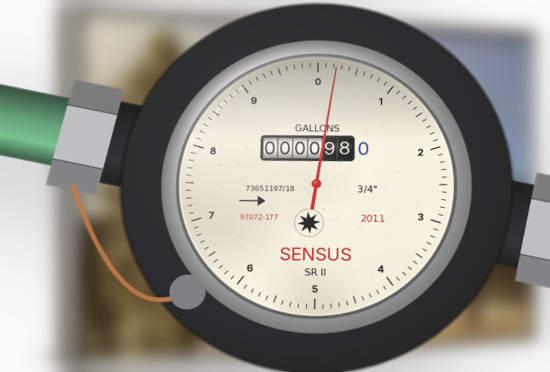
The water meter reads 980.2; gal
